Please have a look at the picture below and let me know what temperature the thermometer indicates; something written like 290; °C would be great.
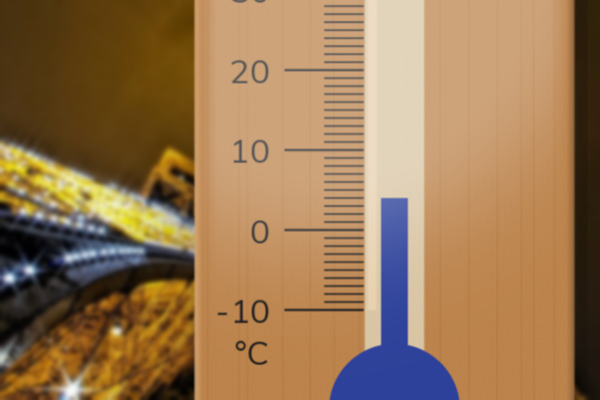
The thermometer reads 4; °C
